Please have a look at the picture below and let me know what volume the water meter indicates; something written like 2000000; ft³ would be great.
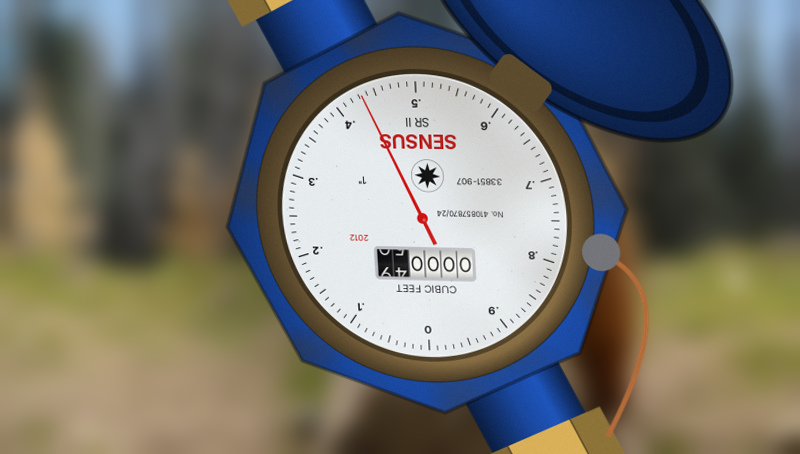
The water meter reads 49.43; ft³
